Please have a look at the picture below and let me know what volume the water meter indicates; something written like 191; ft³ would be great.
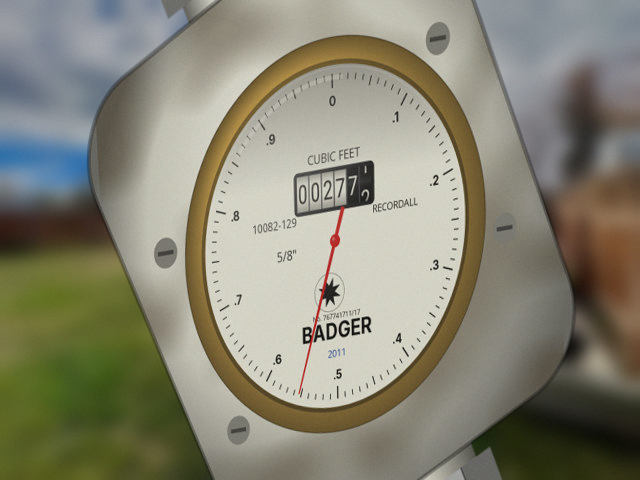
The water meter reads 2771.55; ft³
